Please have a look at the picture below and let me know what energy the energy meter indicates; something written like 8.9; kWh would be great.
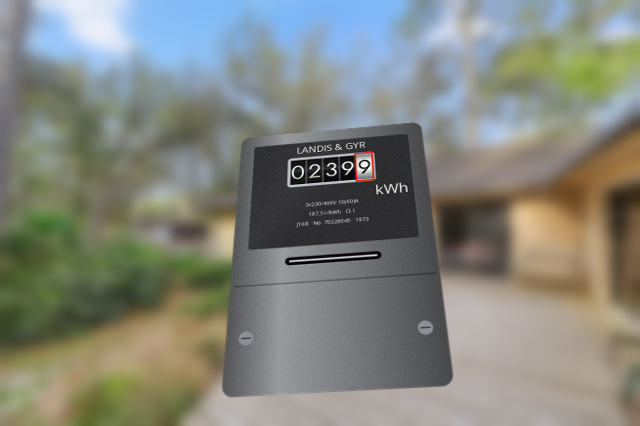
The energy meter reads 239.9; kWh
